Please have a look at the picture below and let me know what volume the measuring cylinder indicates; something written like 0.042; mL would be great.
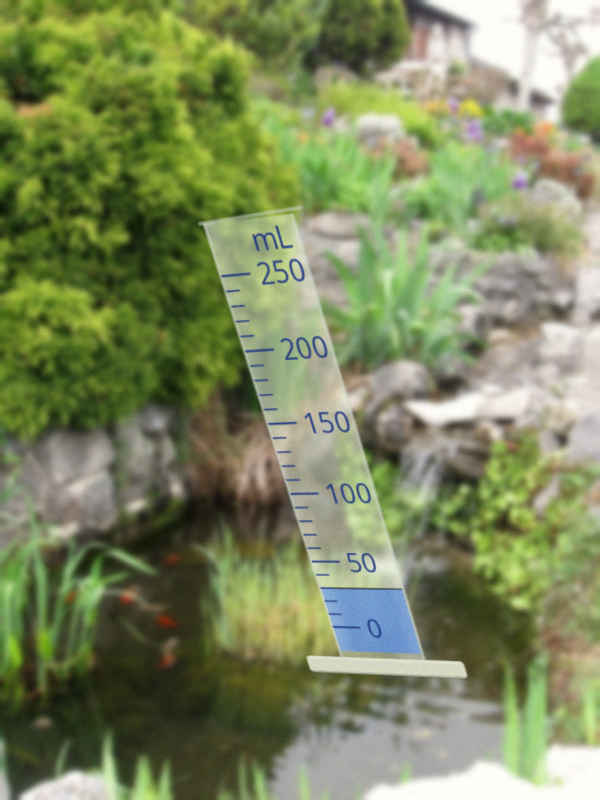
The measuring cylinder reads 30; mL
